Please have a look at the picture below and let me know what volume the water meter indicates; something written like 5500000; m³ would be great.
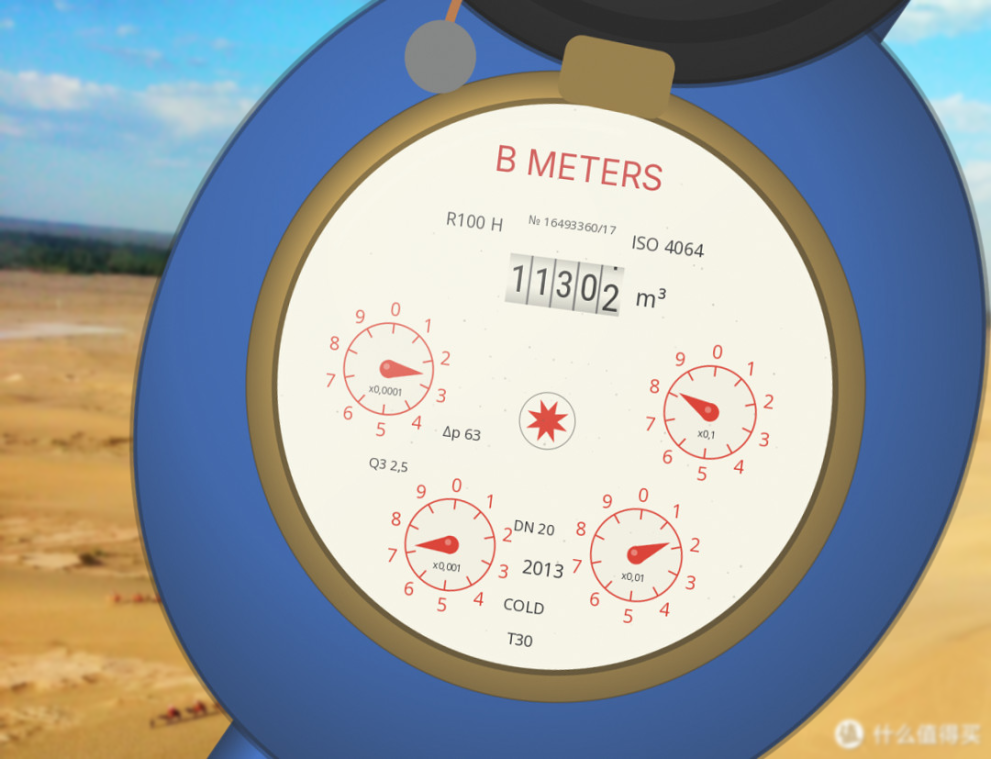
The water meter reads 11301.8172; m³
